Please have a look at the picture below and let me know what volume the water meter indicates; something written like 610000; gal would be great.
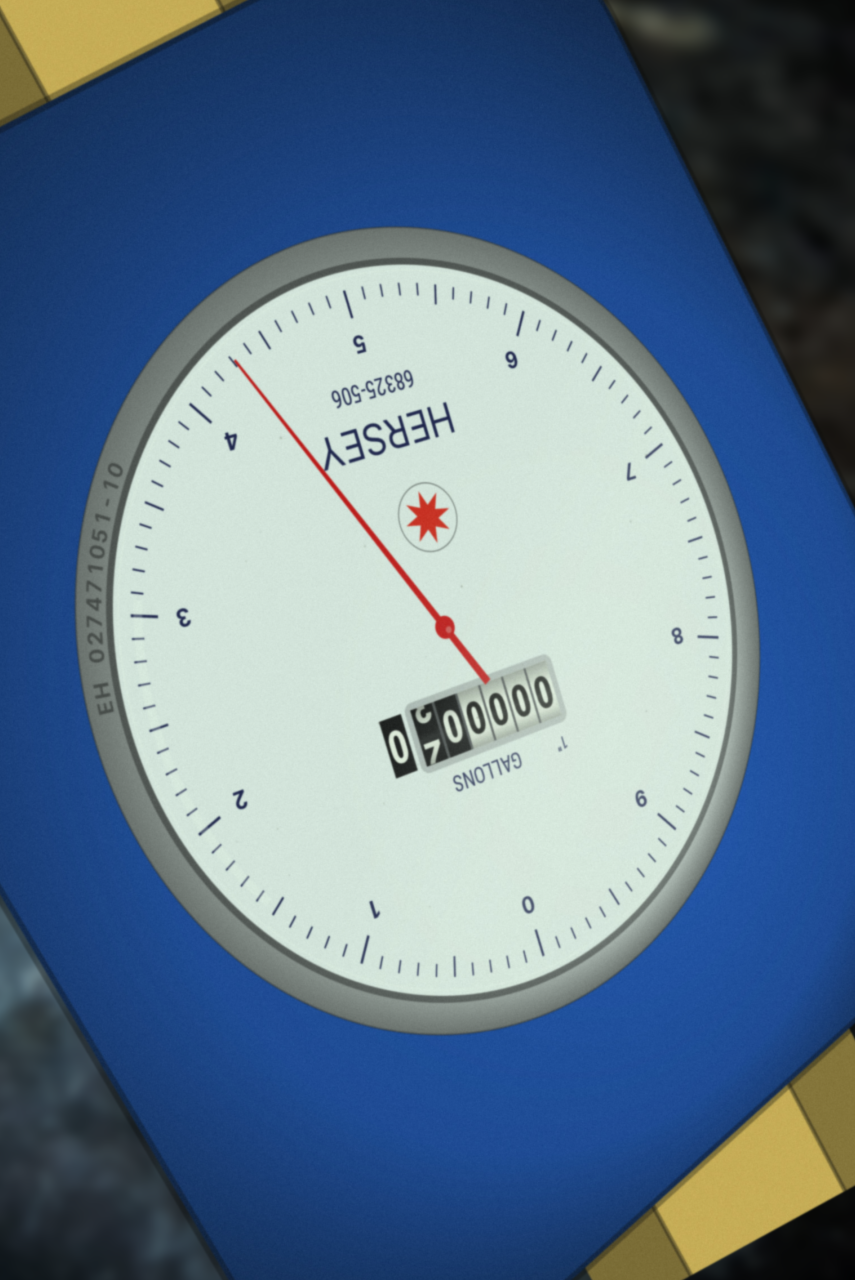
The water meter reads 24.3; gal
